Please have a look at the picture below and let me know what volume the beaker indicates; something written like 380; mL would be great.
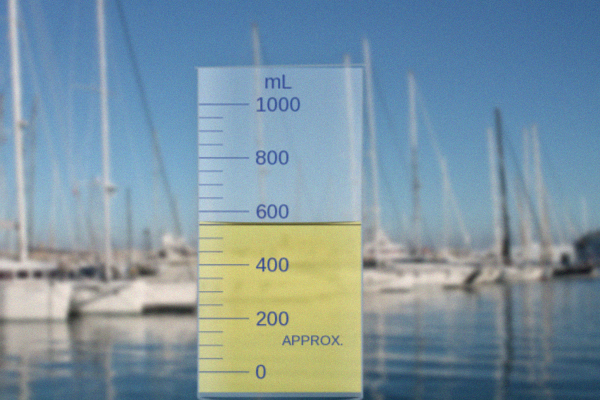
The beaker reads 550; mL
